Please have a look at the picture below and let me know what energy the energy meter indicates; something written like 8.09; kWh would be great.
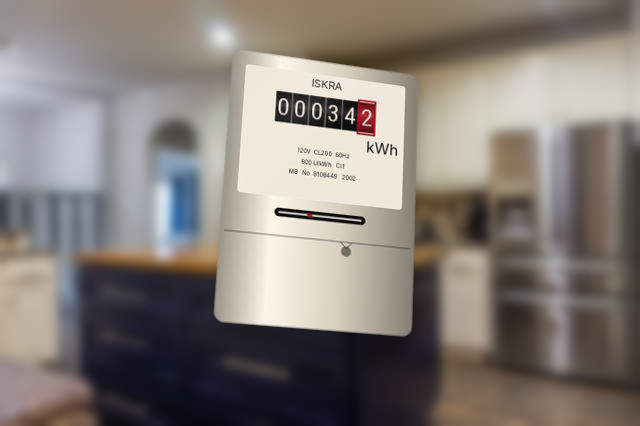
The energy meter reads 34.2; kWh
